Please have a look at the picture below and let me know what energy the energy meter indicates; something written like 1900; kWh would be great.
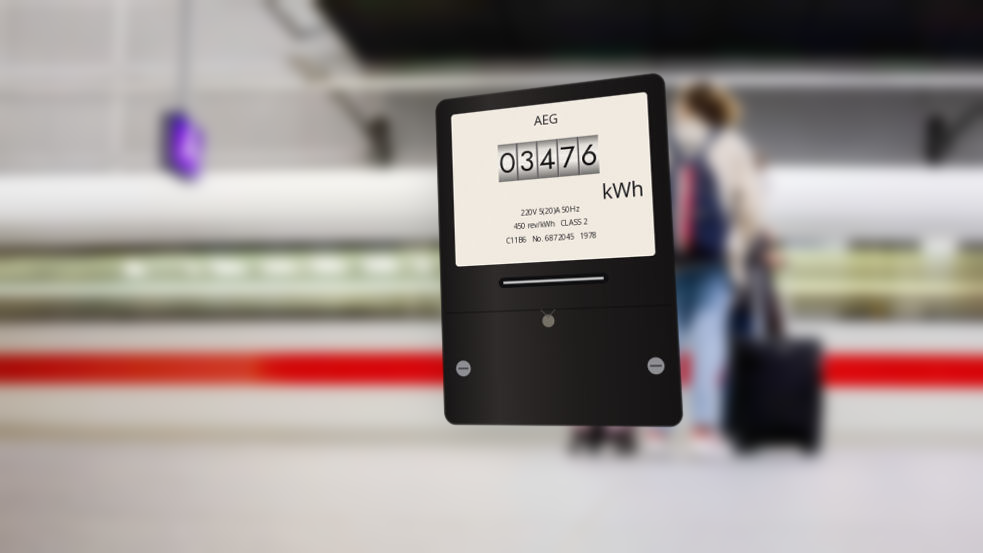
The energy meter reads 3476; kWh
